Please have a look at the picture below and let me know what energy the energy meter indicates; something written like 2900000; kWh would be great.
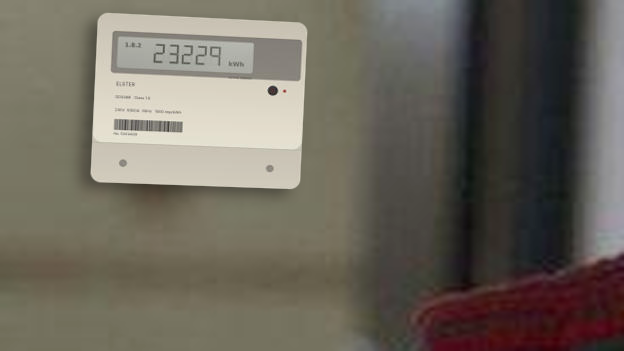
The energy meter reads 23229; kWh
